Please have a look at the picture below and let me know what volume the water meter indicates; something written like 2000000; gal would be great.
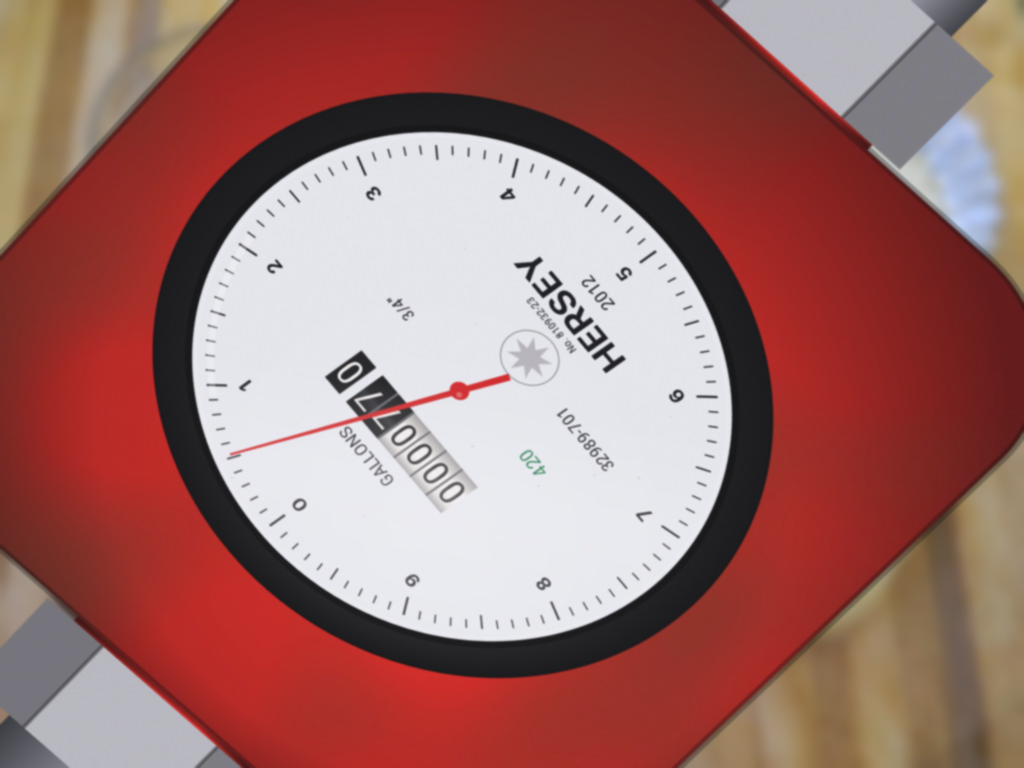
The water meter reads 770.5; gal
